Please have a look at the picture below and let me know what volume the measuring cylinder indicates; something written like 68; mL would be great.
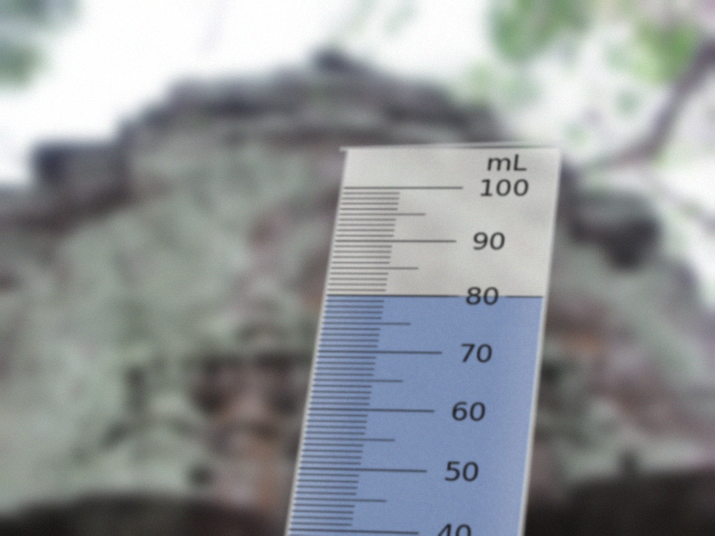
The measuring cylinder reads 80; mL
